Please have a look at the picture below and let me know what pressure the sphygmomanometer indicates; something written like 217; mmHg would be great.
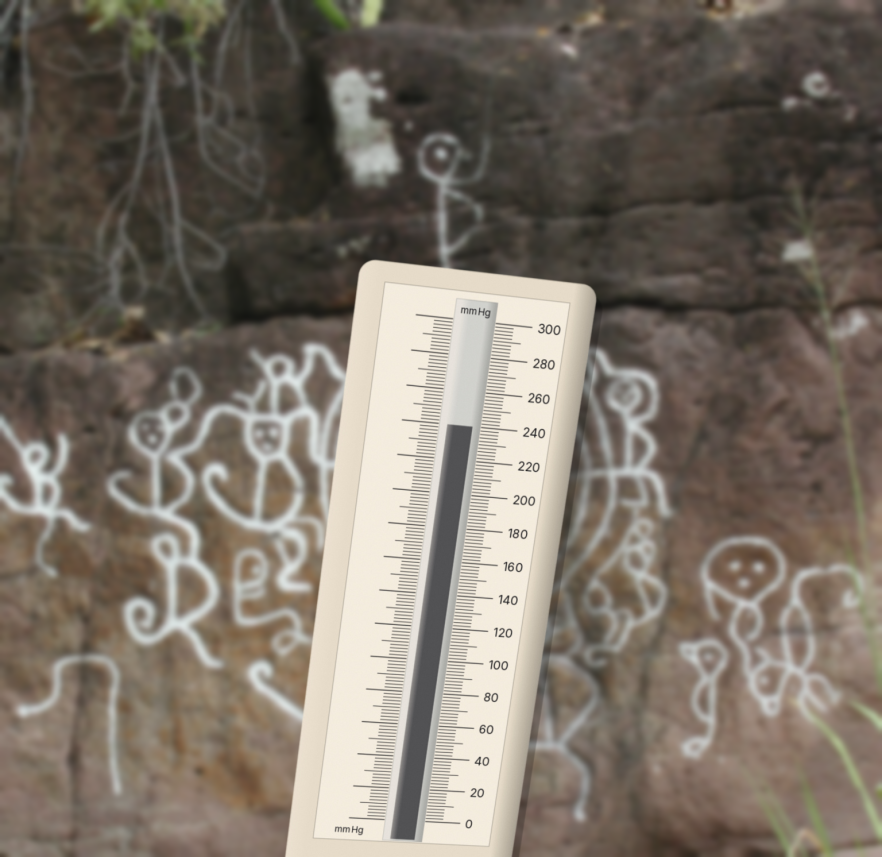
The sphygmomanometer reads 240; mmHg
